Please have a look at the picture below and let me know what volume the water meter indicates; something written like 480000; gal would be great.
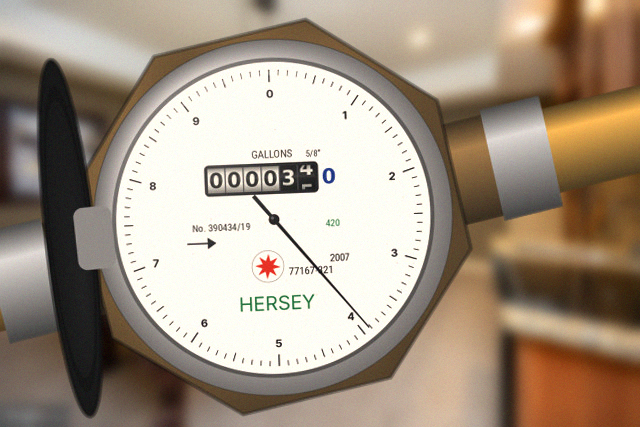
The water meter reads 343.9; gal
